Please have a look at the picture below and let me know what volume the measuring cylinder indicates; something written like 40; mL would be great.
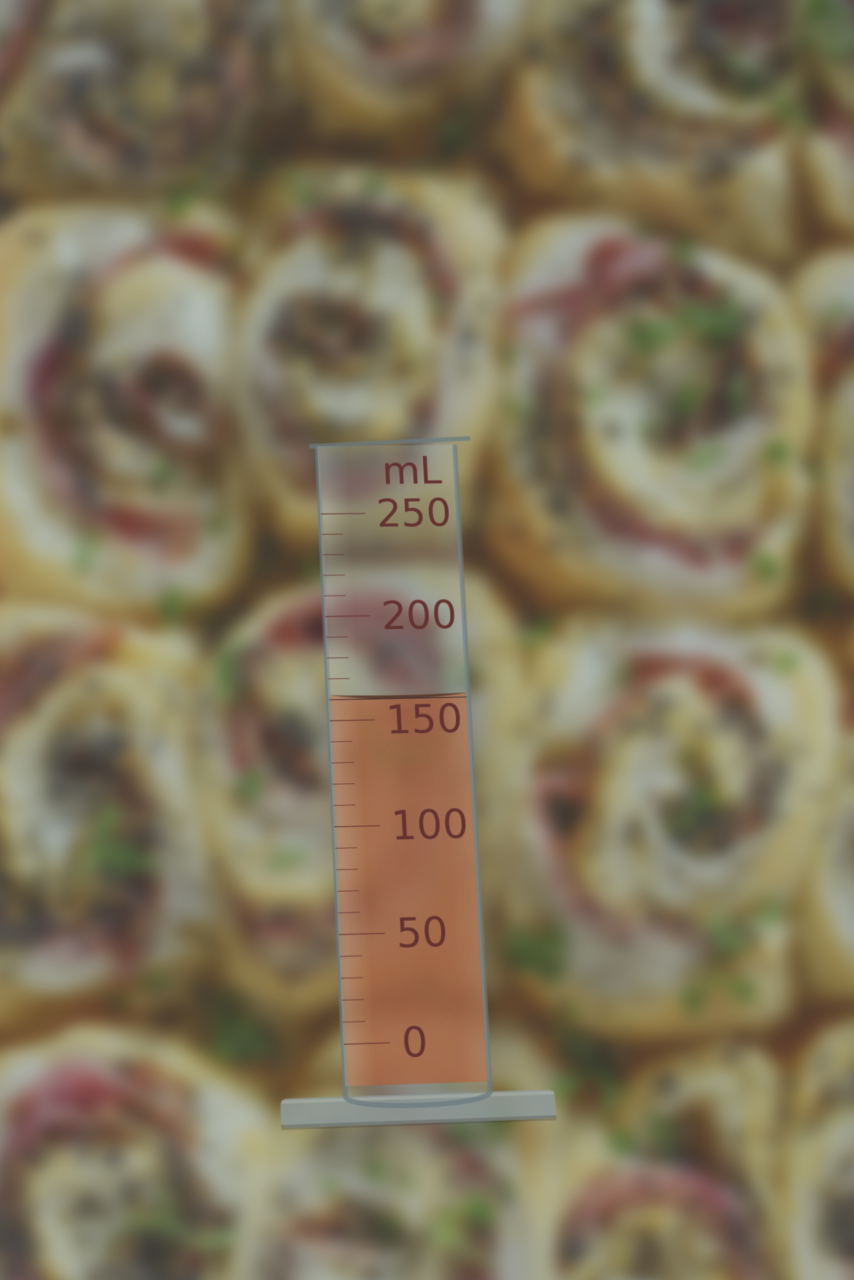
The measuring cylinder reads 160; mL
